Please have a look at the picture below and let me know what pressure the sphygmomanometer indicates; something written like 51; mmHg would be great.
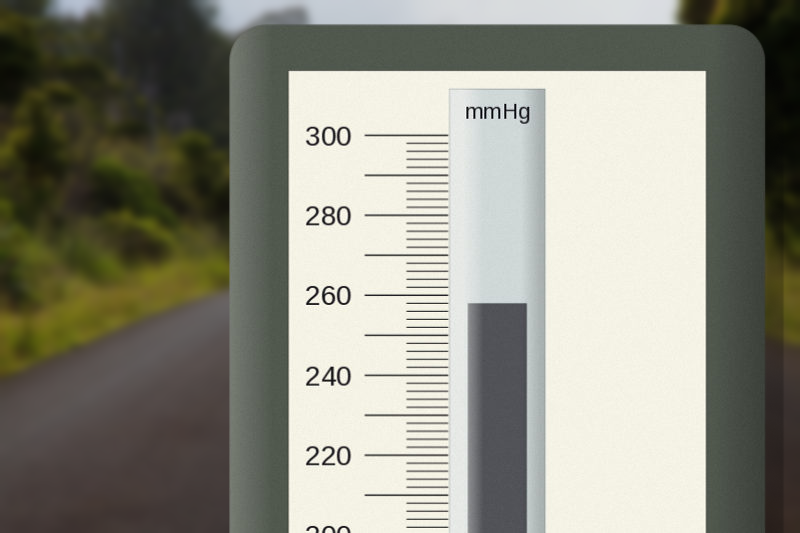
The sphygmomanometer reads 258; mmHg
